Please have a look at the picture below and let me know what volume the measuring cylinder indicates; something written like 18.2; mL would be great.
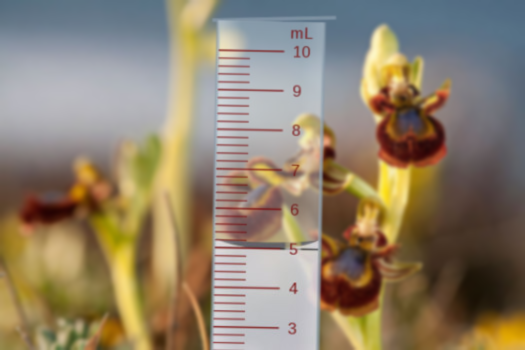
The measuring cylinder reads 5; mL
